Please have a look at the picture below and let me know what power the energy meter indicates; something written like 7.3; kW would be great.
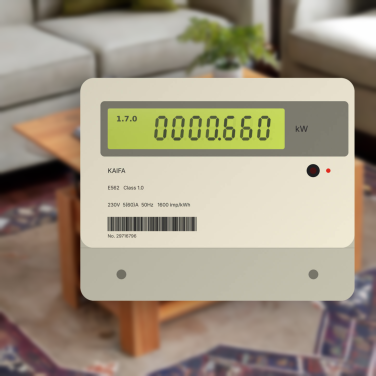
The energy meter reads 0.660; kW
